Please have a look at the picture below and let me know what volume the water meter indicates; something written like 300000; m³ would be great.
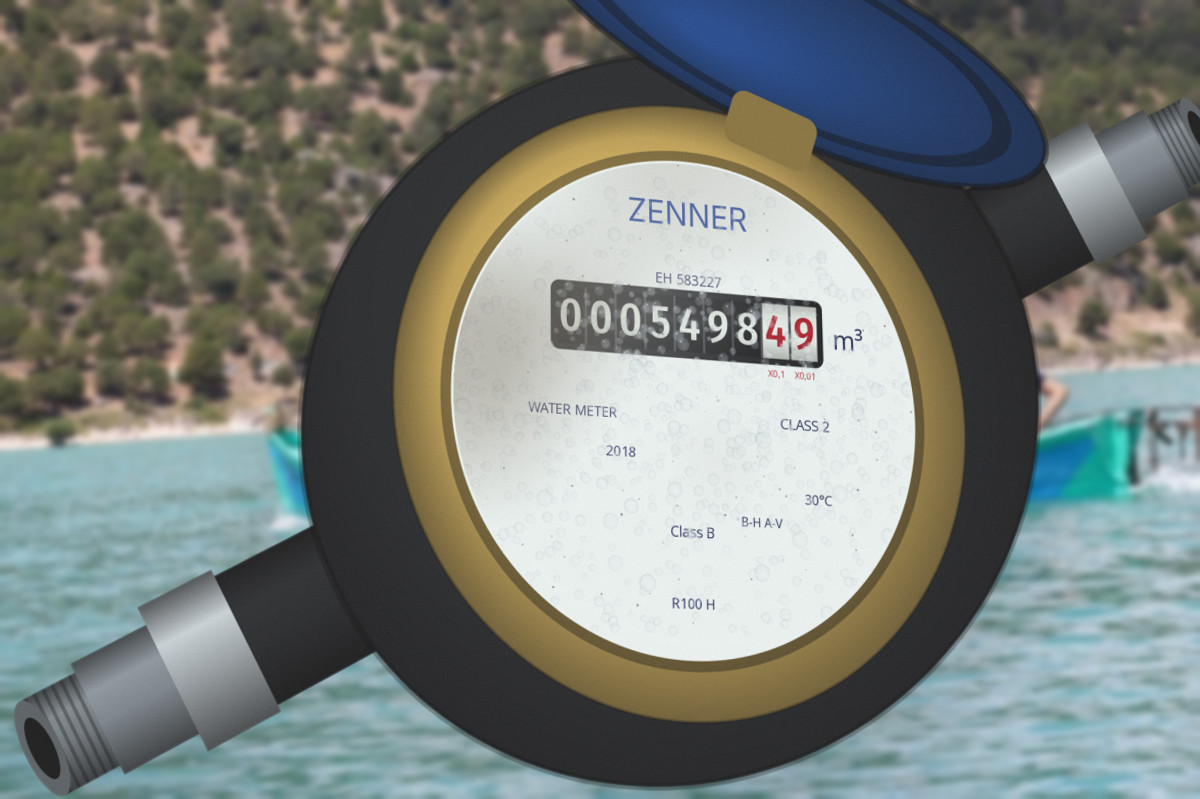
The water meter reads 5498.49; m³
